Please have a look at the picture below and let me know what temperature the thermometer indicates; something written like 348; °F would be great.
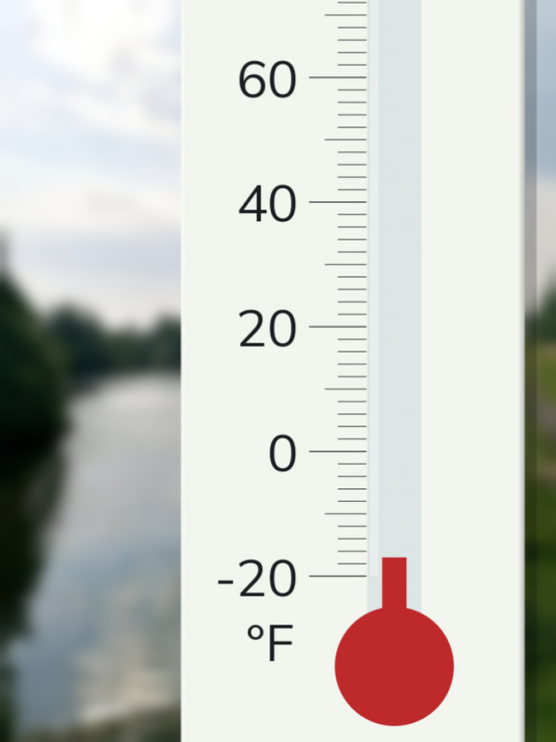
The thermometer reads -17; °F
